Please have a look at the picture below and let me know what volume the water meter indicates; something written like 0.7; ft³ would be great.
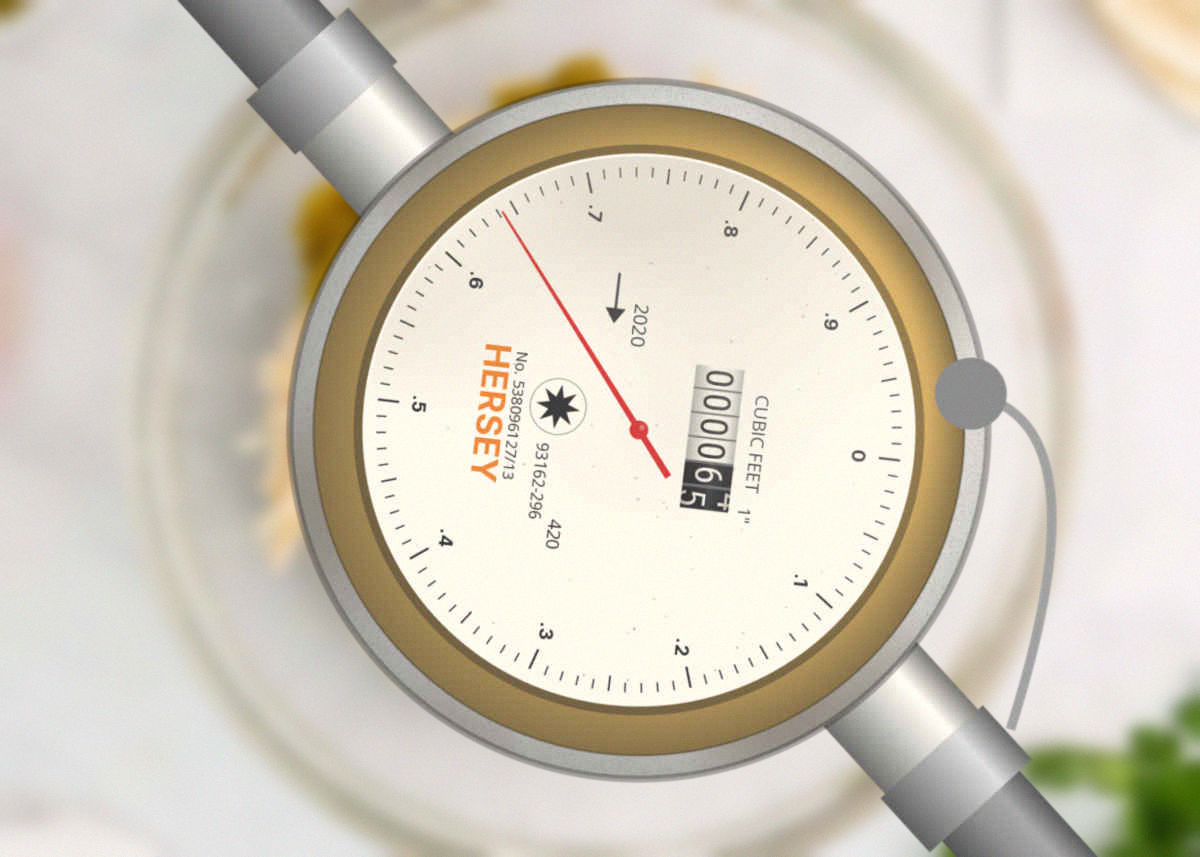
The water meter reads 64.64; ft³
